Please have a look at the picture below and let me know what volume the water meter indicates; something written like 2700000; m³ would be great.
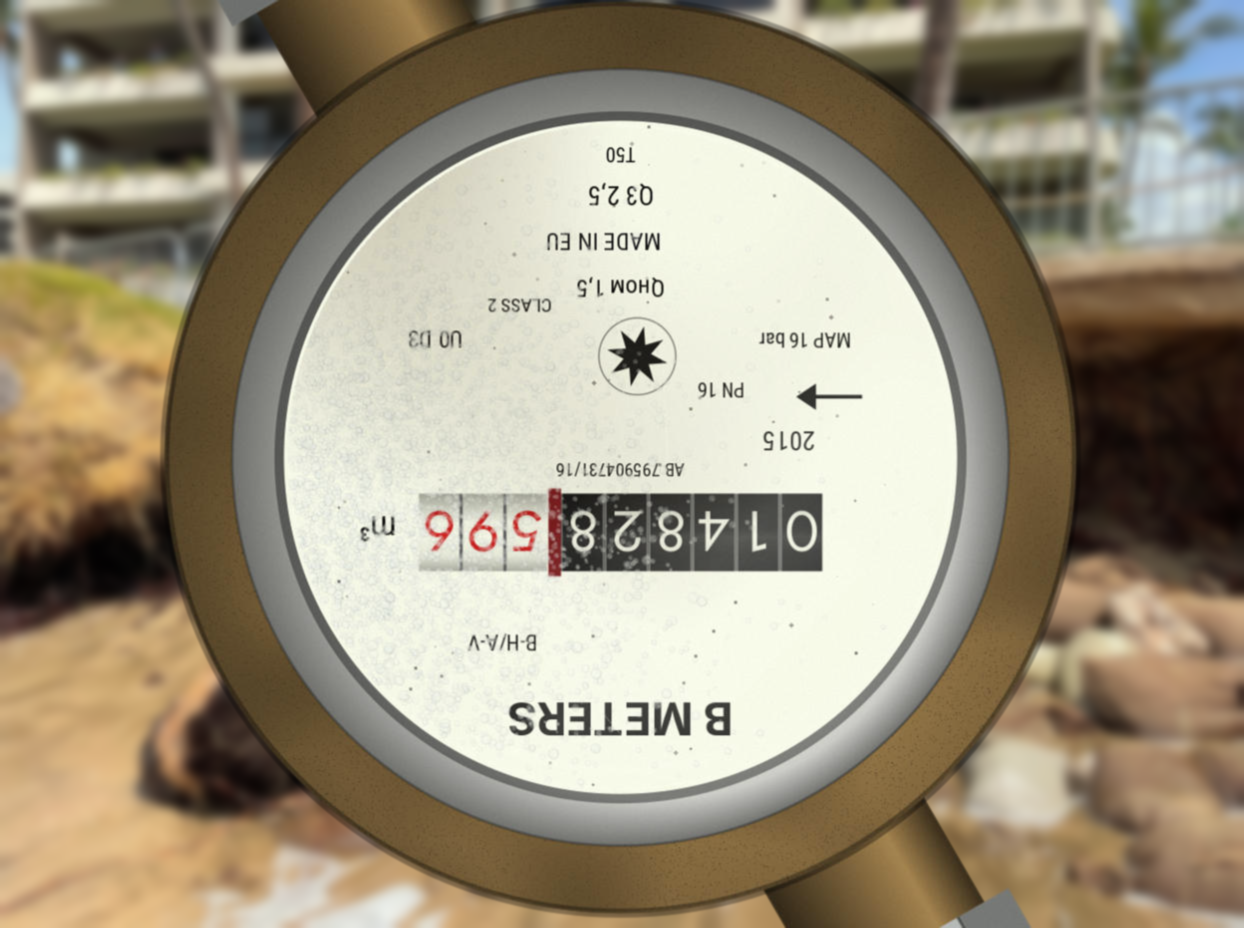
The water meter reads 14828.596; m³
